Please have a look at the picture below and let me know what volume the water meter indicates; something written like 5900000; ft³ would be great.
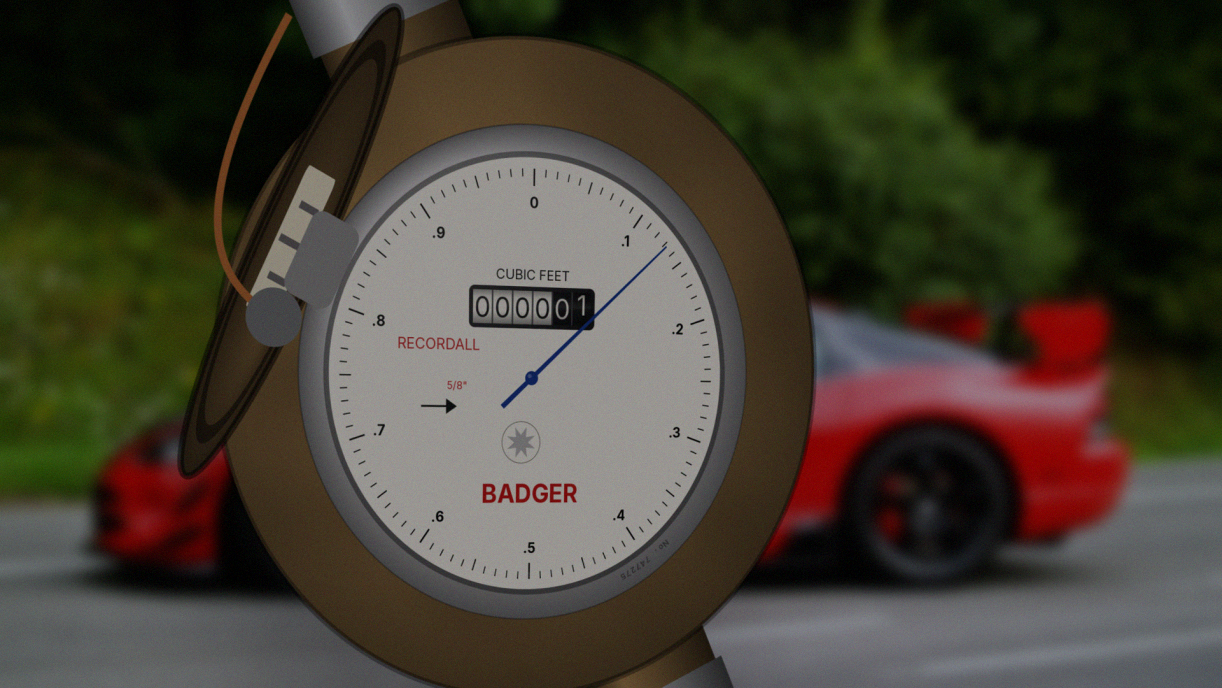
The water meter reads 1.13; ft³
